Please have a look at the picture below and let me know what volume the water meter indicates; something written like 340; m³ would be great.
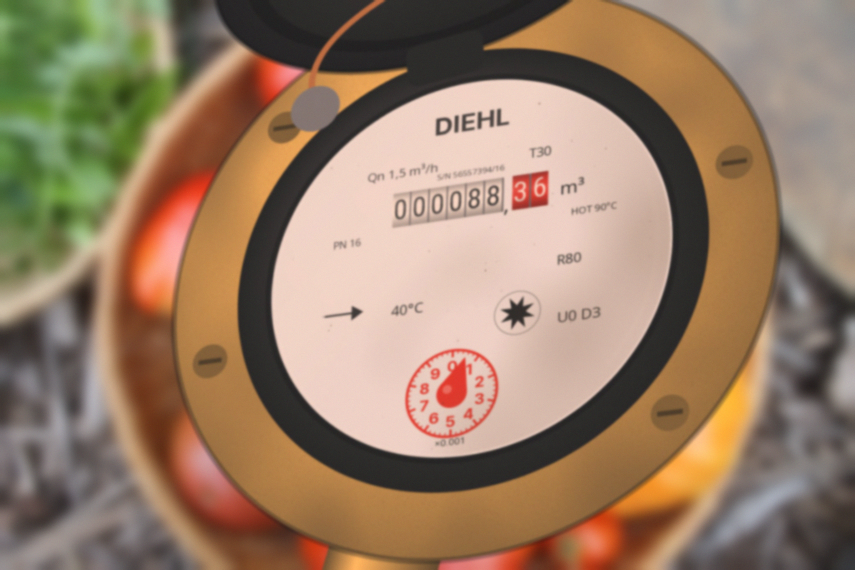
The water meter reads 88.360; m³
